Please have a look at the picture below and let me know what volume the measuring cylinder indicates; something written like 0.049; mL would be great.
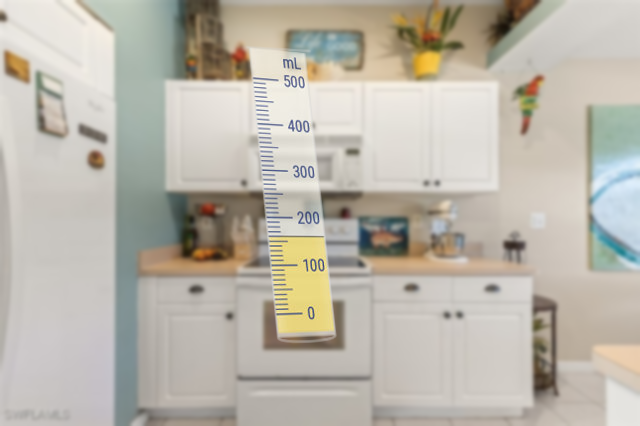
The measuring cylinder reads 160; mL
